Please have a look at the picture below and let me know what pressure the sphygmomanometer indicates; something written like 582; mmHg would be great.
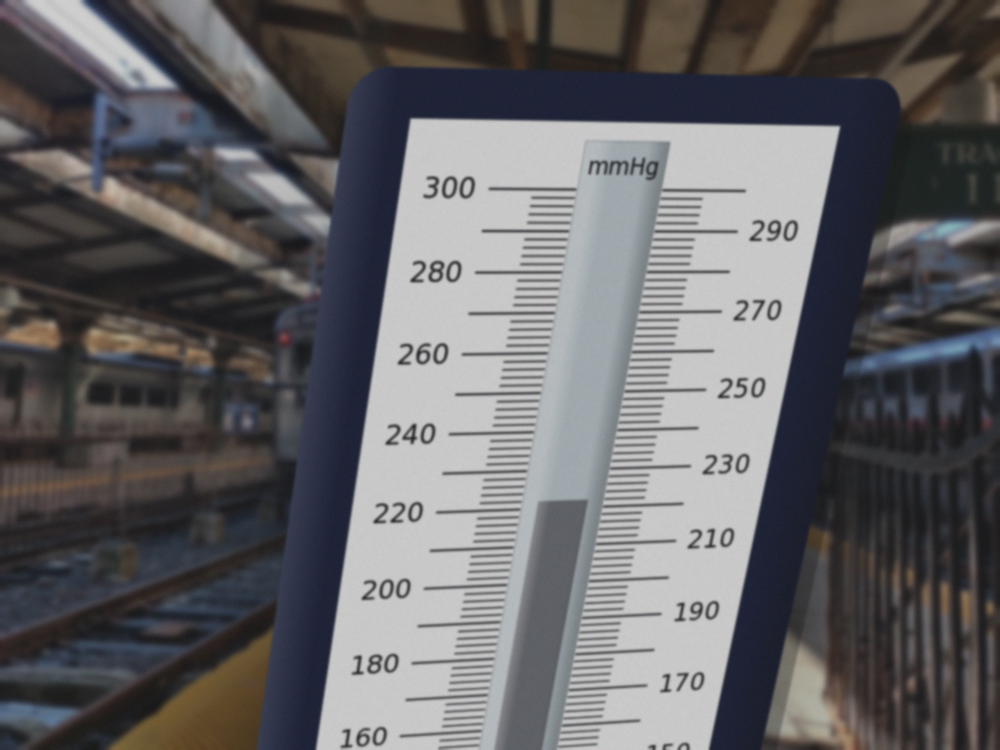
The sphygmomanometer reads 222; mmHg
